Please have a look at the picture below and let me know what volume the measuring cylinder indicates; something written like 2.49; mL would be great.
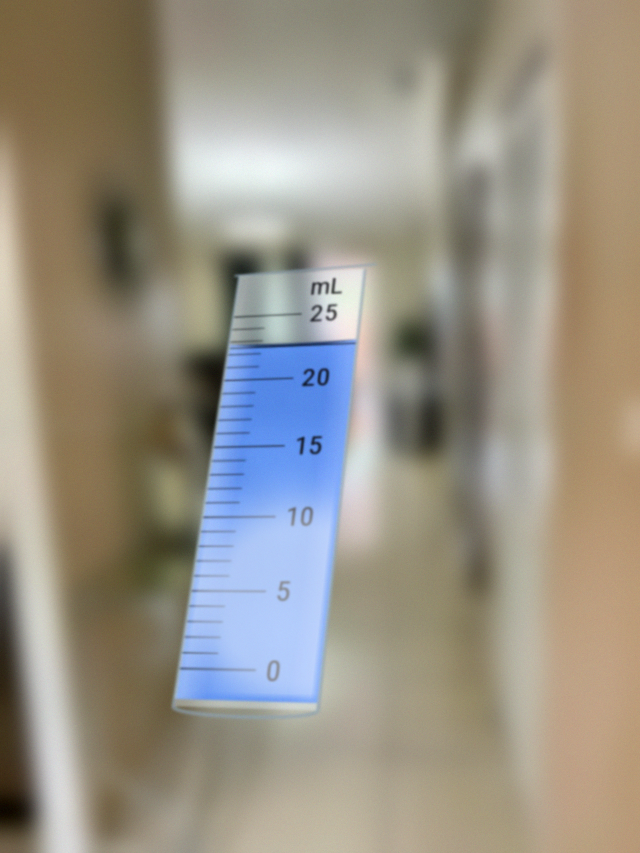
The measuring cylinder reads 22.5; mL
